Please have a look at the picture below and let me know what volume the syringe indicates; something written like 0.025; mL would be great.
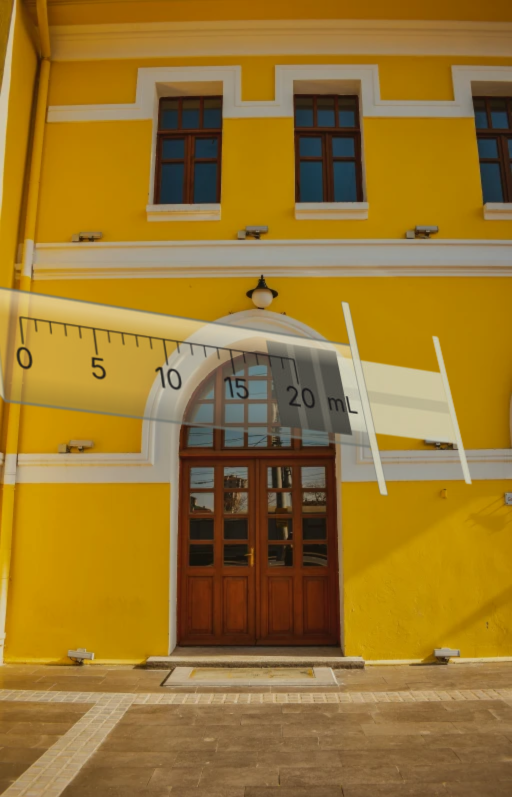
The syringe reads 18; mL
